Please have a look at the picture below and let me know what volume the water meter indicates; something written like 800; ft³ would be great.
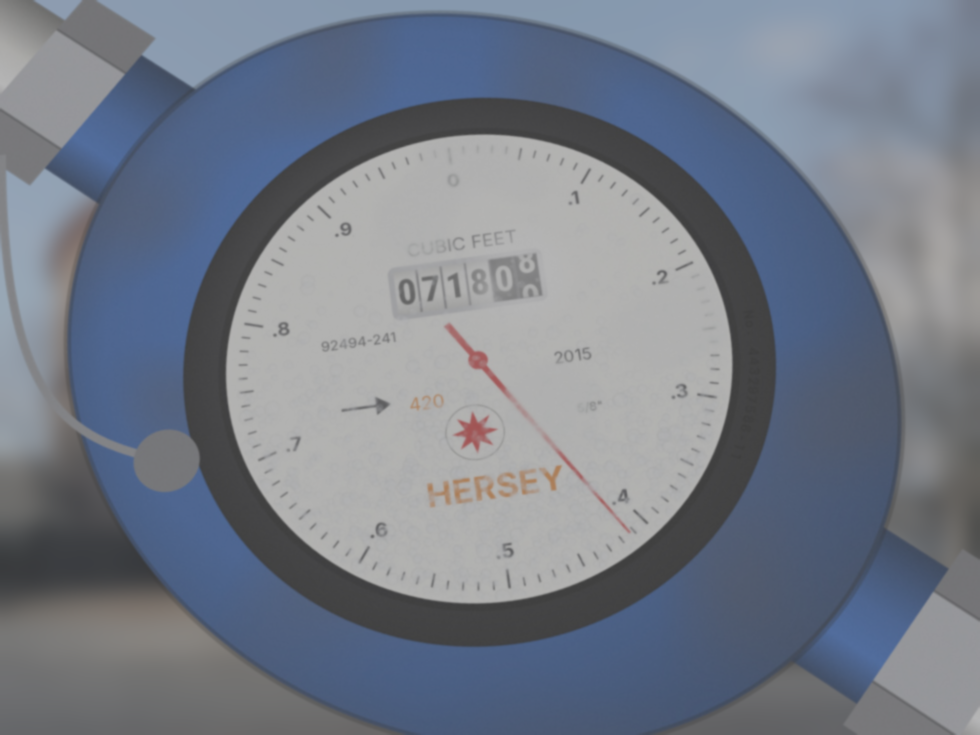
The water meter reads 71808.41; ft³
